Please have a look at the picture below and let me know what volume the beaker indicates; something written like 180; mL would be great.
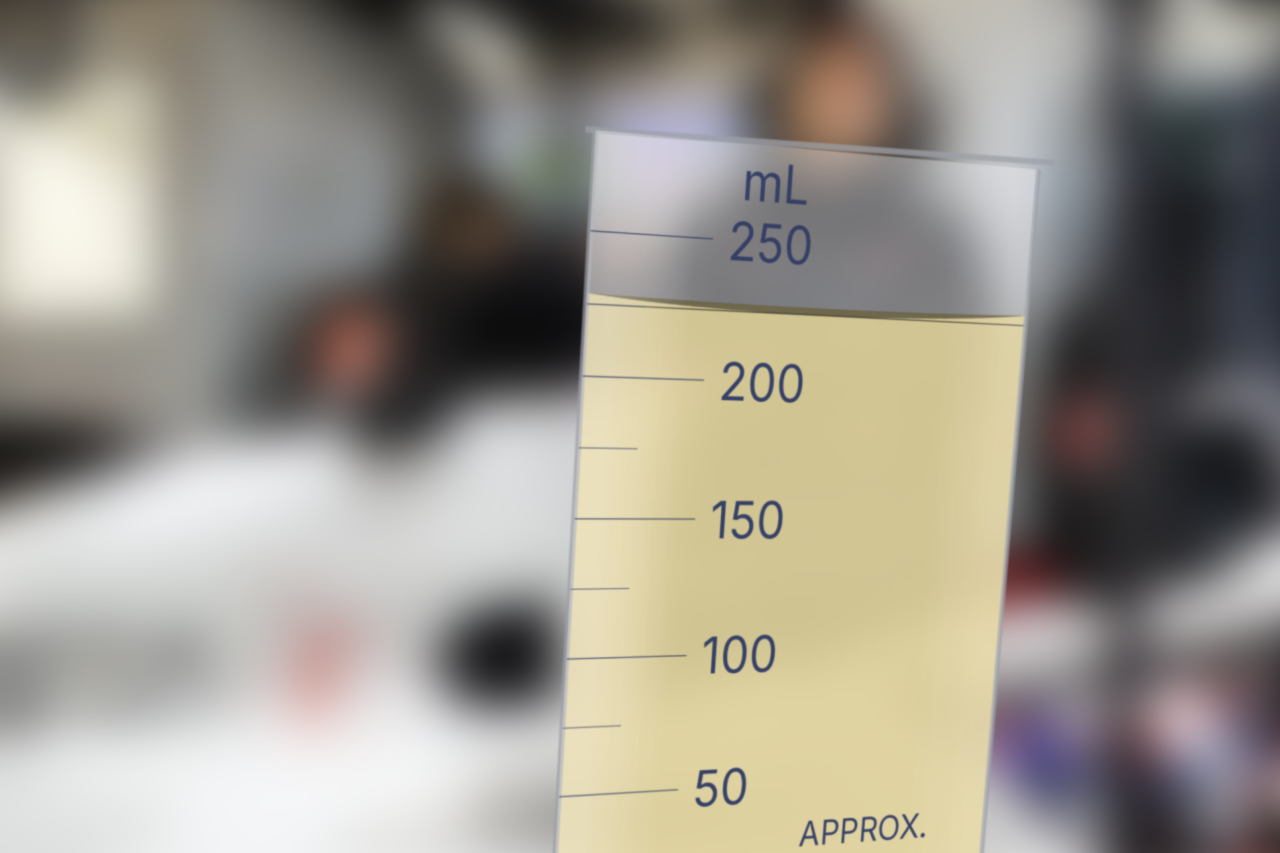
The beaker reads 225; mL
